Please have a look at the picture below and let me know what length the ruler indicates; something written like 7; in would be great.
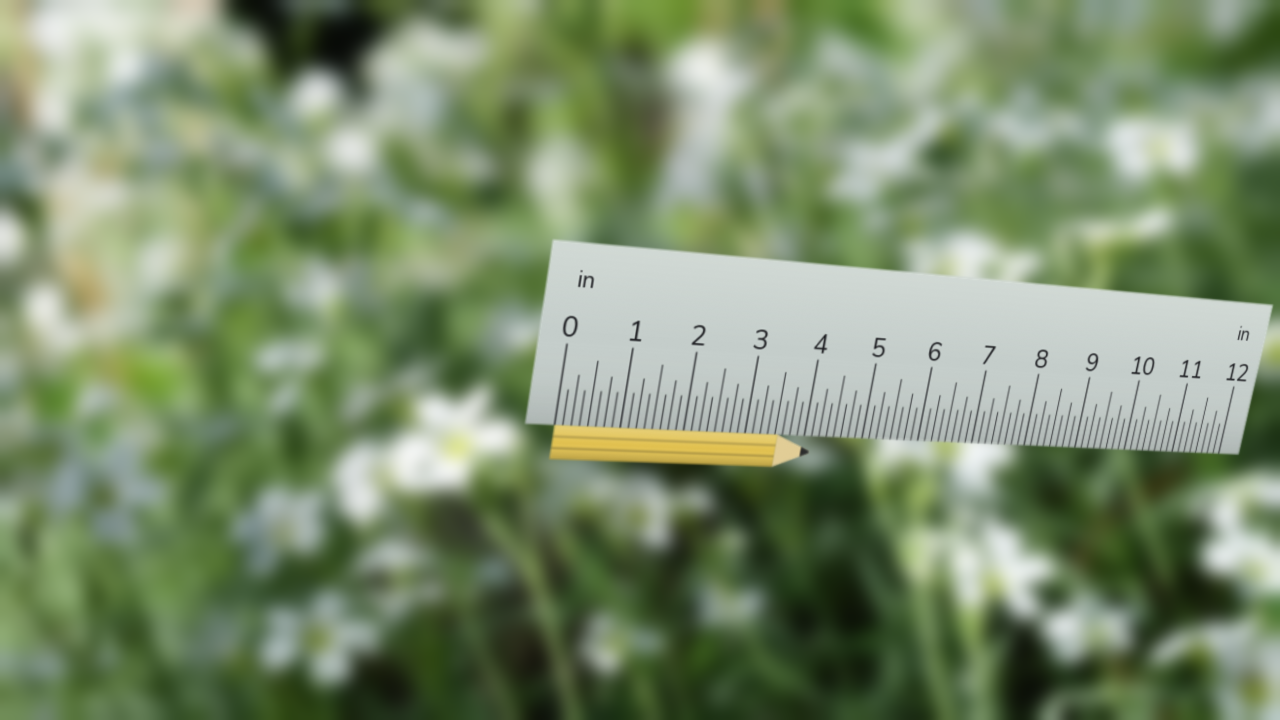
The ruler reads 4.125; in
